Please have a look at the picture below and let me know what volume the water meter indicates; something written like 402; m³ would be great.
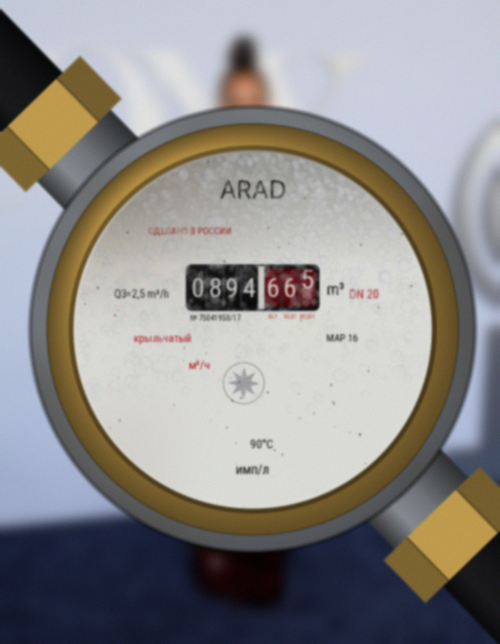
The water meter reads 894.665; m³
